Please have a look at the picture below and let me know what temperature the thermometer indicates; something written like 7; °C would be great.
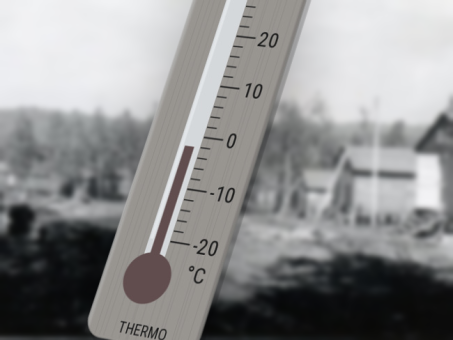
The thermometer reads -2; °C
